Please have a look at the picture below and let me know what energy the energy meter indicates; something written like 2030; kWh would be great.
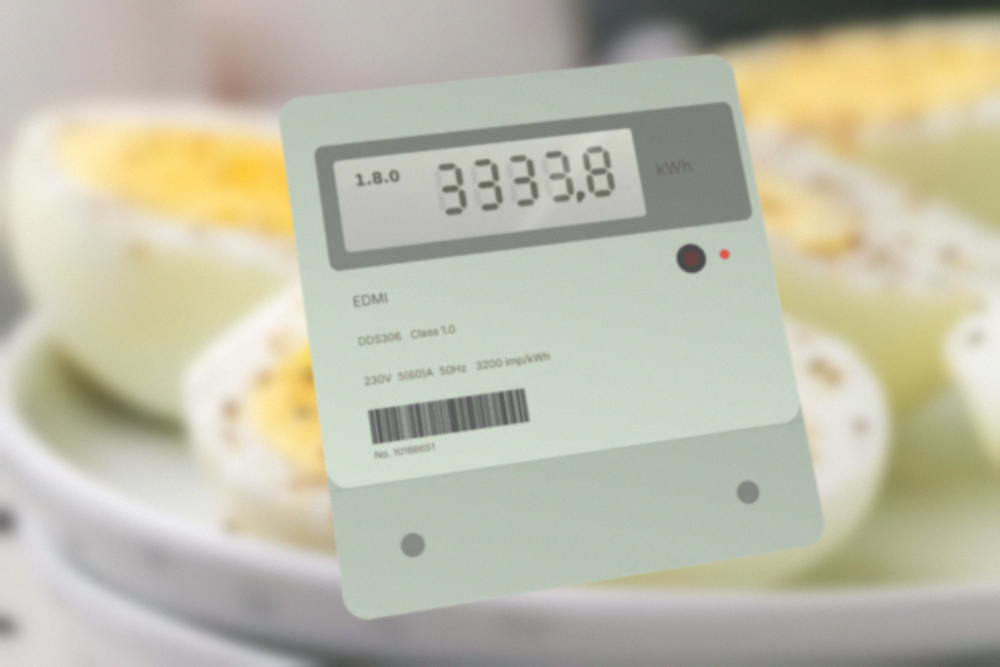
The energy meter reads 3333.8; kWh
